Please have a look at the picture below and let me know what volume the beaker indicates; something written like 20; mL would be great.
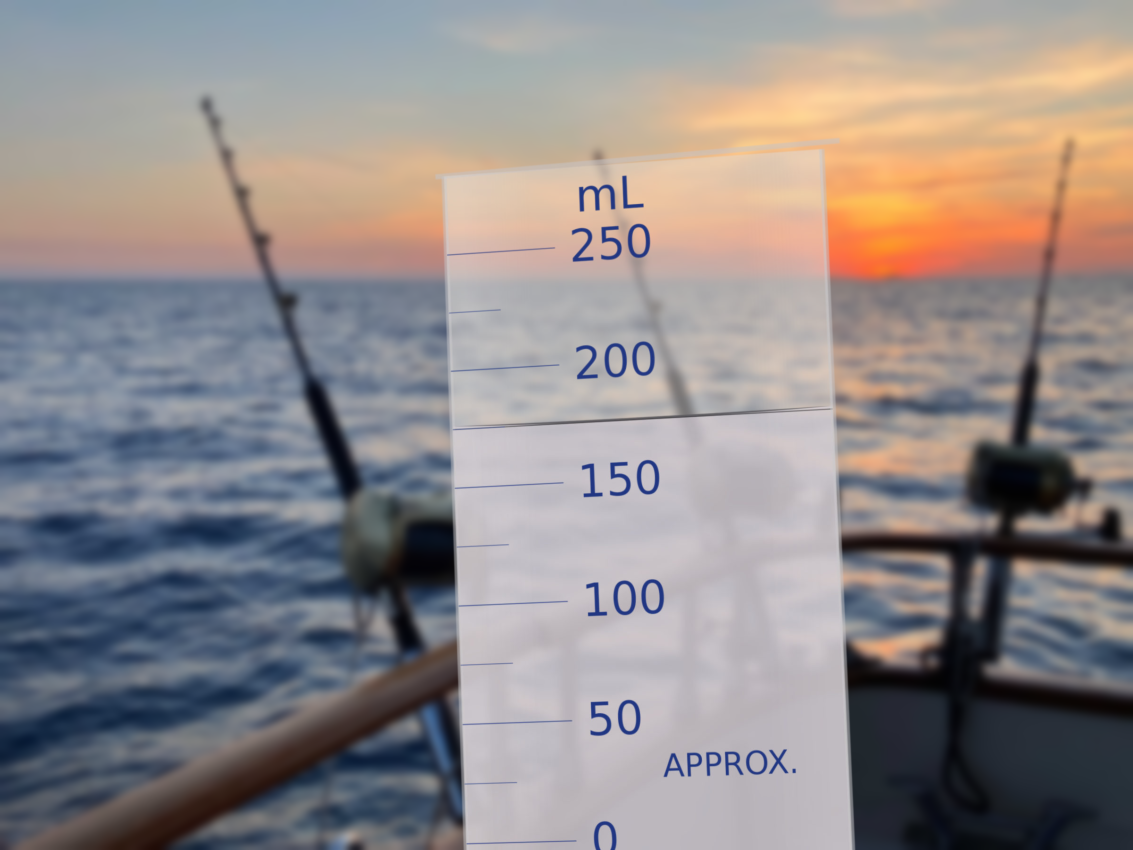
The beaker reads 175; mL
